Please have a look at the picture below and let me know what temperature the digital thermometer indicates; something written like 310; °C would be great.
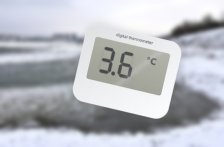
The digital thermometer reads 3.6; °C
